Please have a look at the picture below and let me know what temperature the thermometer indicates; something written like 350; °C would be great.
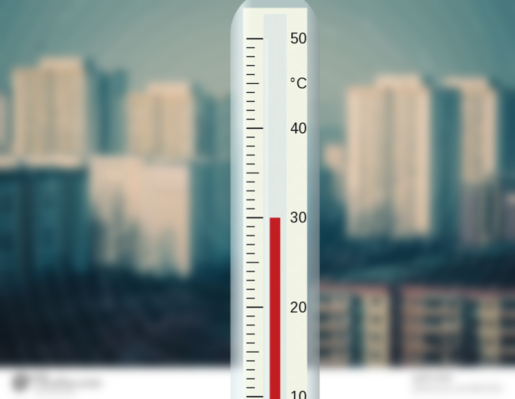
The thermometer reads 30; °C
